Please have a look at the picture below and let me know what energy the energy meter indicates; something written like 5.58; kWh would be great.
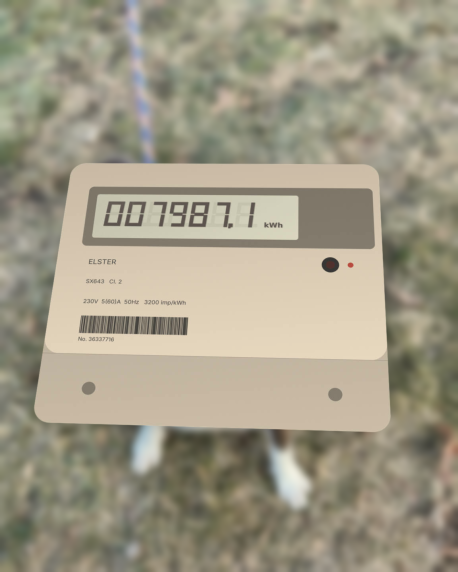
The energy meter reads 7987.1; kWh
